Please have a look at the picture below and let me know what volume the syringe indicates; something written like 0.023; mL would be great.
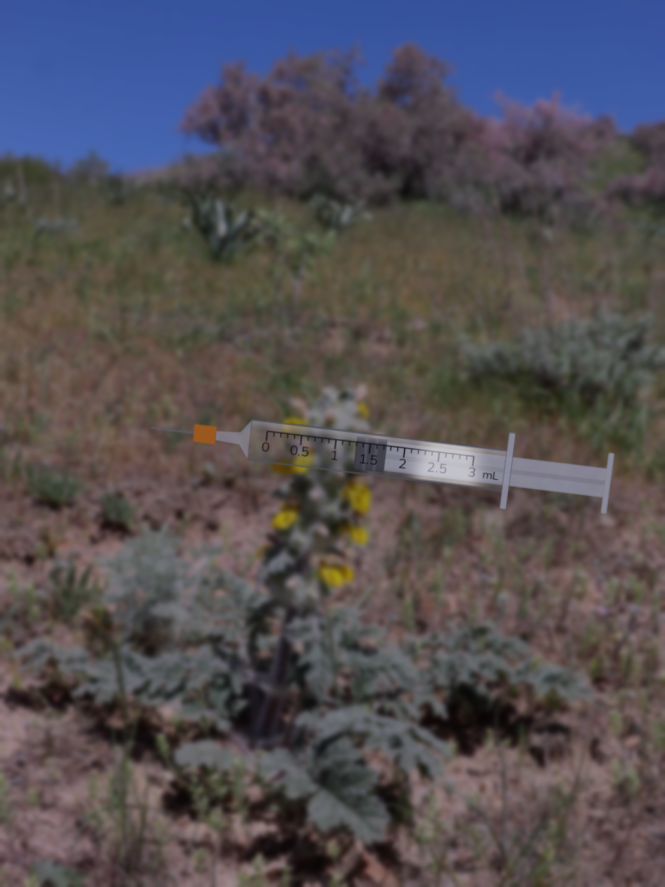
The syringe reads 1.3; mL
